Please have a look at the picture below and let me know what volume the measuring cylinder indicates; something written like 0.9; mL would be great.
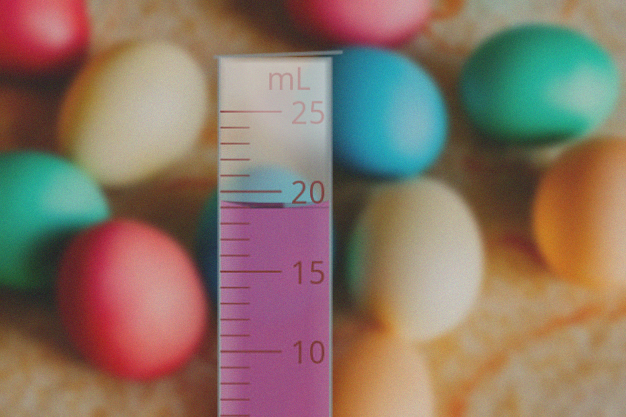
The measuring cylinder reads 19; mL
